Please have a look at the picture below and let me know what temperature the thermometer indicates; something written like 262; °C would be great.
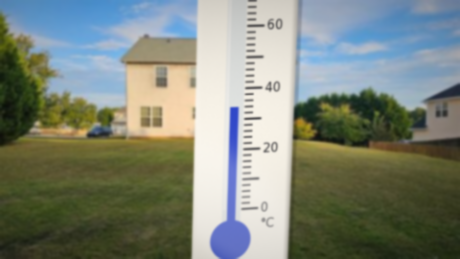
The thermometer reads 34; °C
